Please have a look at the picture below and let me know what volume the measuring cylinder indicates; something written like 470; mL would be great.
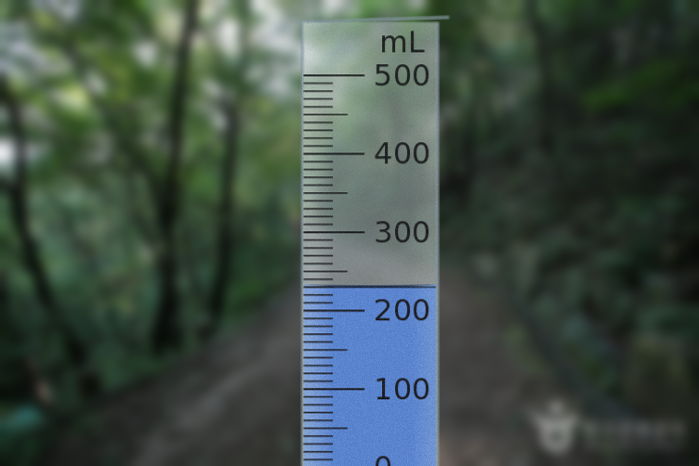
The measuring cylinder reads 230; mL
